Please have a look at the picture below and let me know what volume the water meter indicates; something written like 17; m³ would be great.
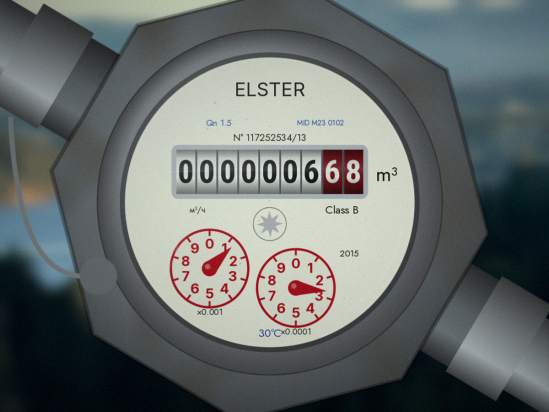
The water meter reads 6.6812; m³
